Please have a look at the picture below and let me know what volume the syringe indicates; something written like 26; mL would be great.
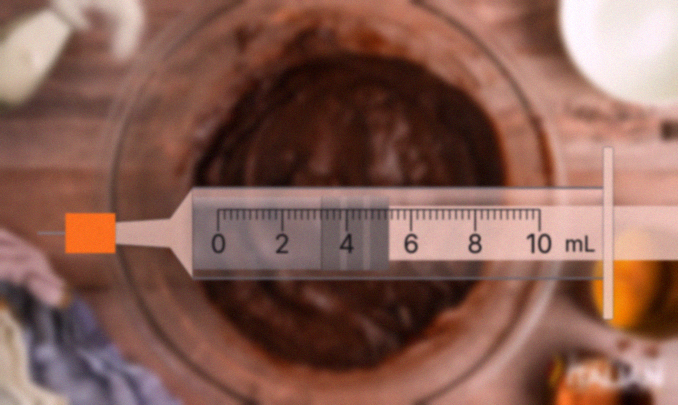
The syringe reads 3.2; mL
